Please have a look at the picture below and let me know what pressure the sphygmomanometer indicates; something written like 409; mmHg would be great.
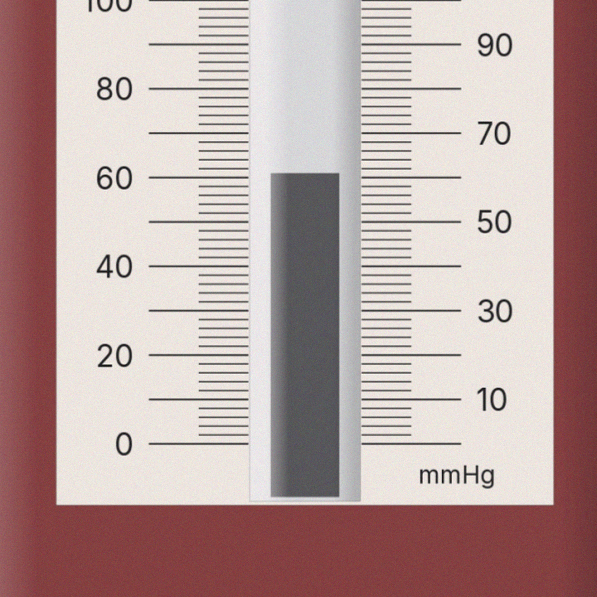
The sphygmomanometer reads 61; mmHg
